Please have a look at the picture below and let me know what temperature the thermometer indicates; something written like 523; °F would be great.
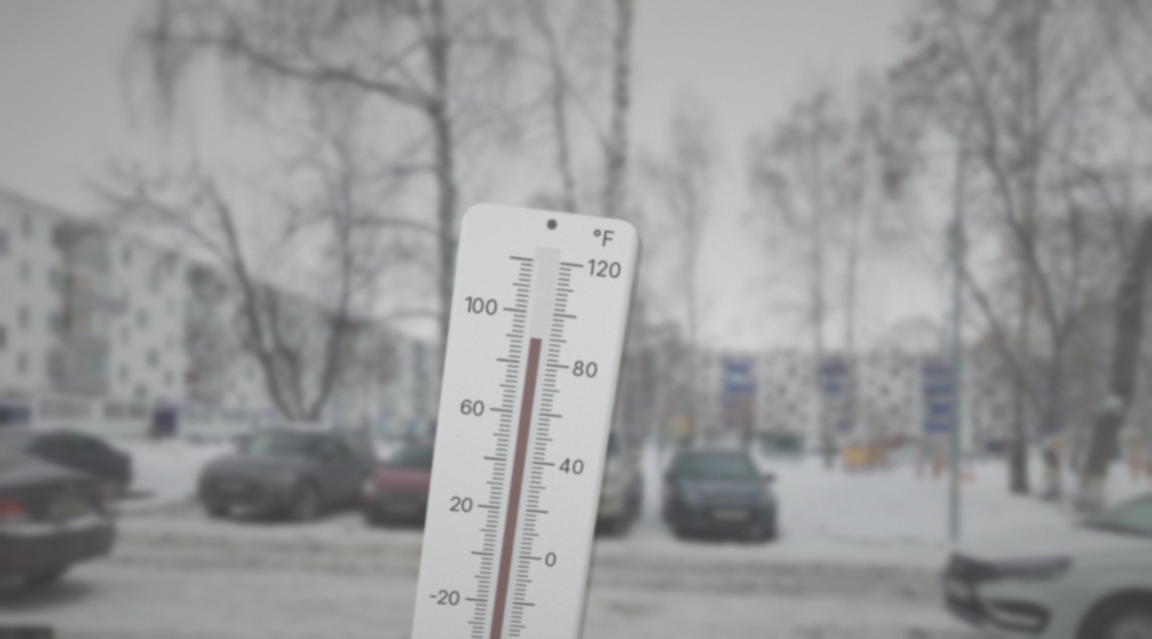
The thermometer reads 90; °F
